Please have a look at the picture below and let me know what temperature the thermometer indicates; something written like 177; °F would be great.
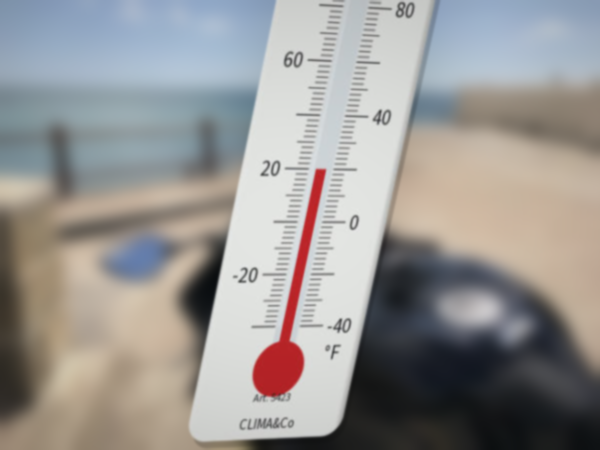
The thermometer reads 20; °F
